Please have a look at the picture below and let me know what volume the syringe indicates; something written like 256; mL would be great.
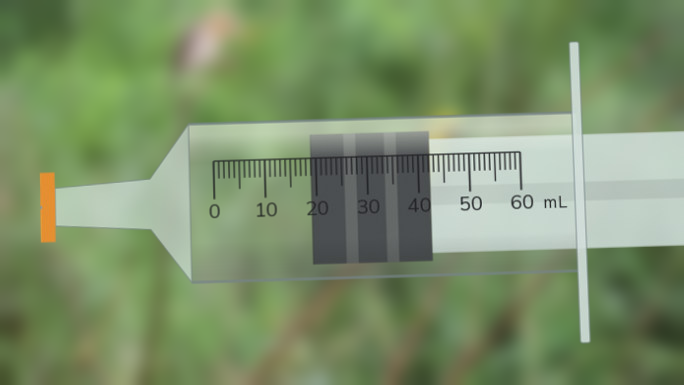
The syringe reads 19; mL
